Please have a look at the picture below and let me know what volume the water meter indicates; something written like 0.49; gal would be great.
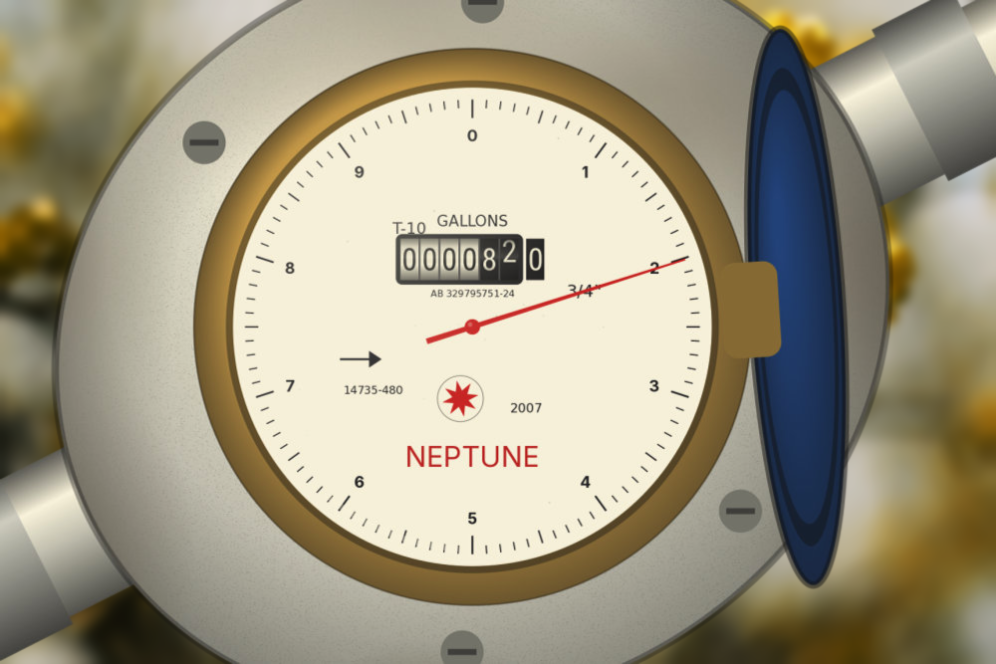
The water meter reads 822.0; gal
